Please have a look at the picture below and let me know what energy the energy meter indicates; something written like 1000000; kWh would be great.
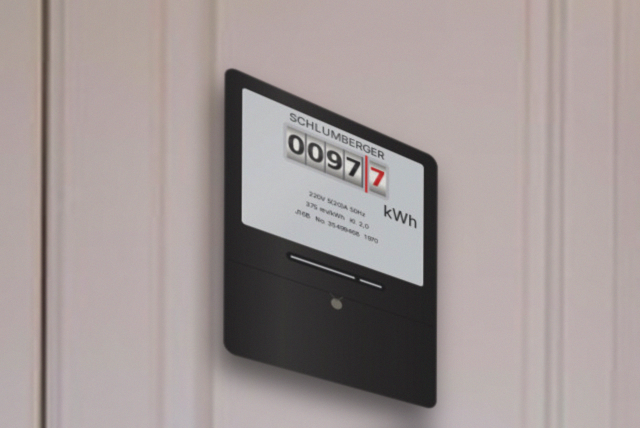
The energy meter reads 97.7; kWh
